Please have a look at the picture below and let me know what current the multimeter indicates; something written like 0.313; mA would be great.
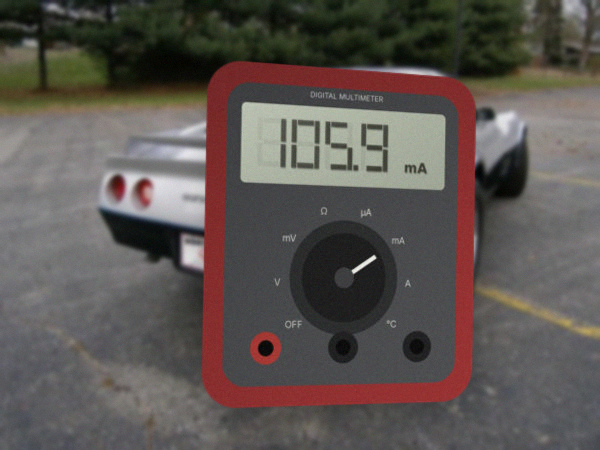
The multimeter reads 105.9; mA
